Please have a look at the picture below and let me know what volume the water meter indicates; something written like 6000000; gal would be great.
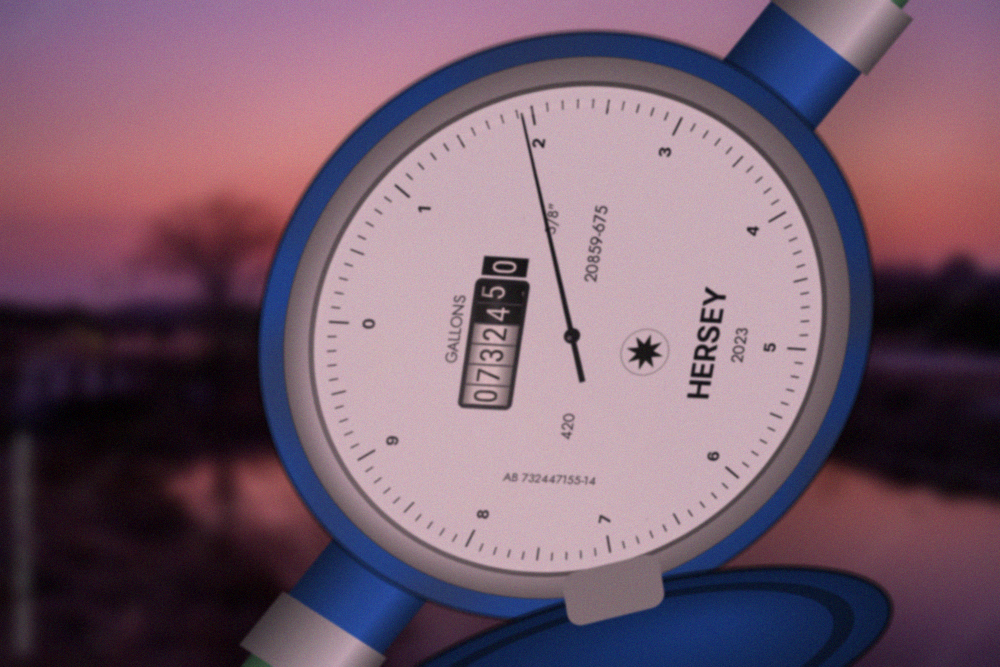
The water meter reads 732451.9; gal
